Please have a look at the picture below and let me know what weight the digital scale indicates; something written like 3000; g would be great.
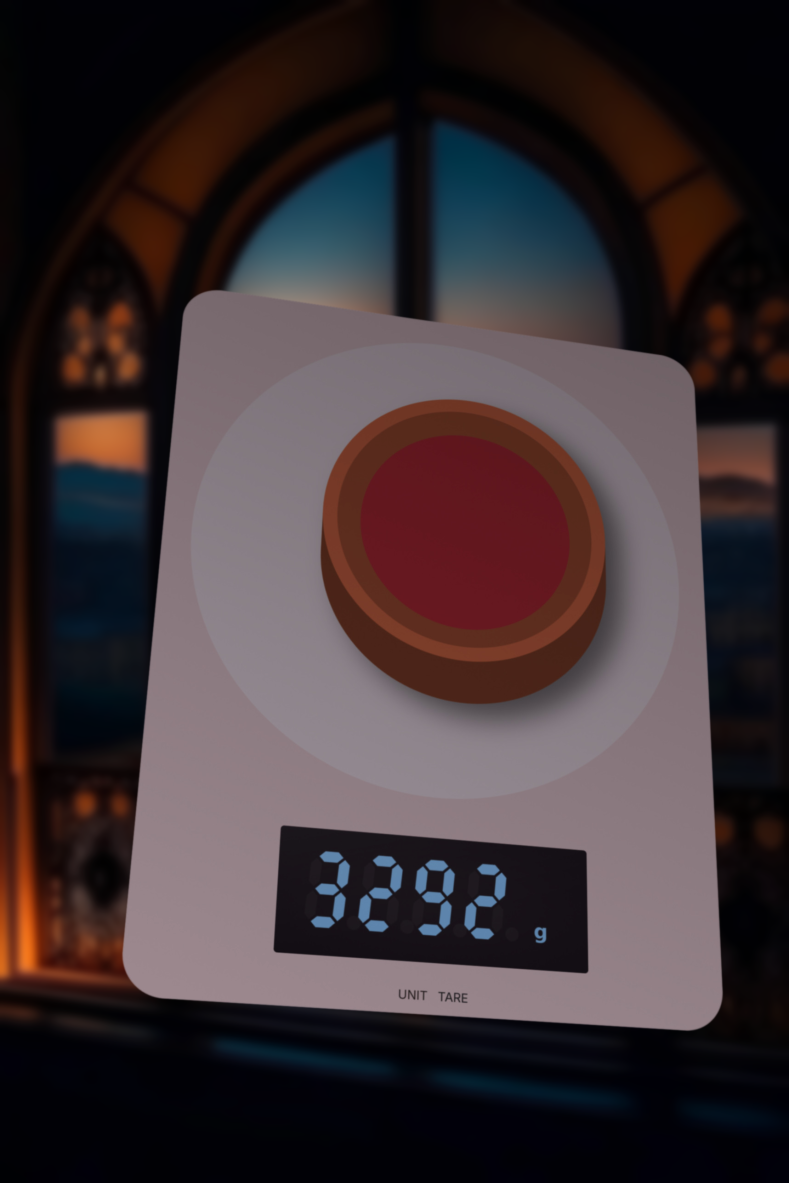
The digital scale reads 3292; g
